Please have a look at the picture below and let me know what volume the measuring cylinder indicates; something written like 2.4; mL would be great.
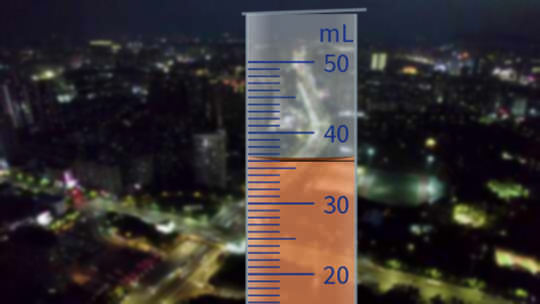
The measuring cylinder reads 36; mL
